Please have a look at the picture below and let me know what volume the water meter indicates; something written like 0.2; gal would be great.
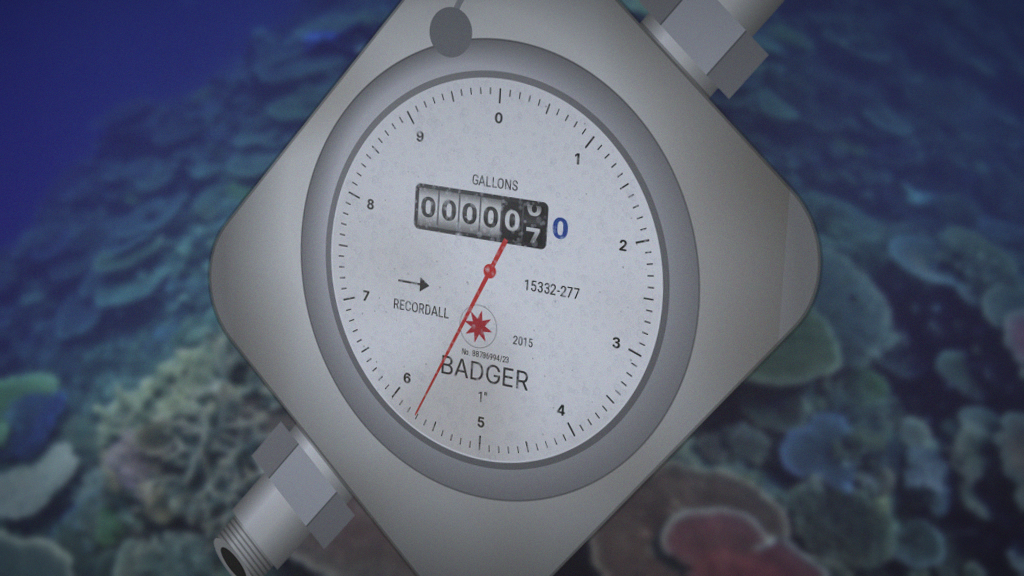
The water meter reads 65.7; gal
